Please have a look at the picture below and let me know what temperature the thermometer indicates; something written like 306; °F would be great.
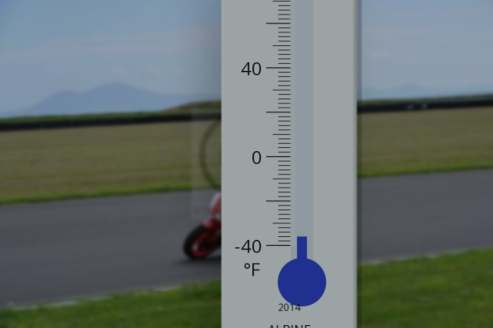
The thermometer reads -36; °F
